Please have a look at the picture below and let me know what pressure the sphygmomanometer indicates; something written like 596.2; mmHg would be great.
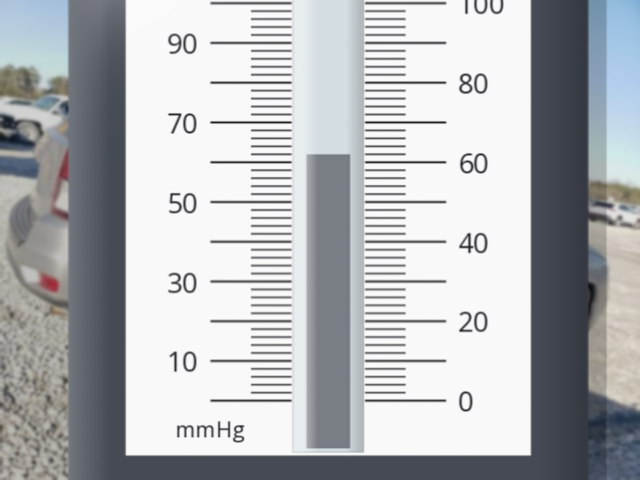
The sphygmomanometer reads 62; mmHg
